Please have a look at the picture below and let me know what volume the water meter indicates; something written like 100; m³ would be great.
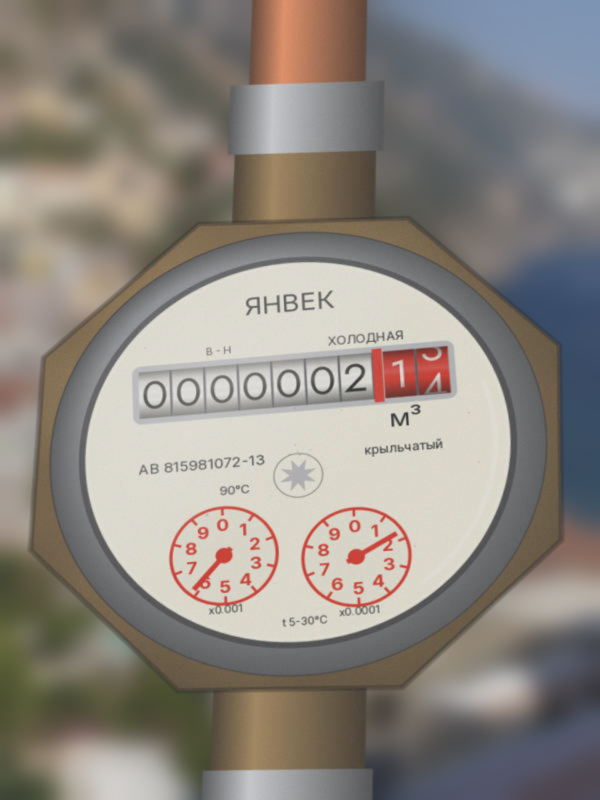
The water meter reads 2.1361; m³
